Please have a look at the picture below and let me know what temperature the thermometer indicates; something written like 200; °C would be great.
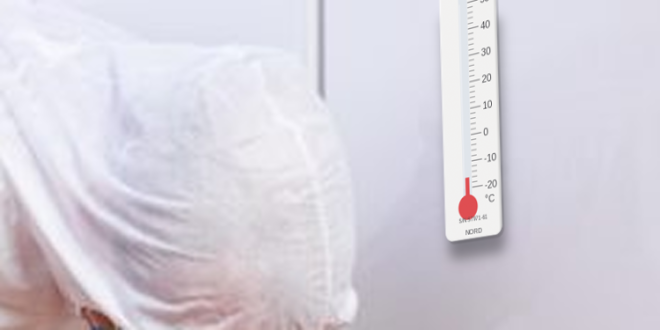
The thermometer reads -16; °C
